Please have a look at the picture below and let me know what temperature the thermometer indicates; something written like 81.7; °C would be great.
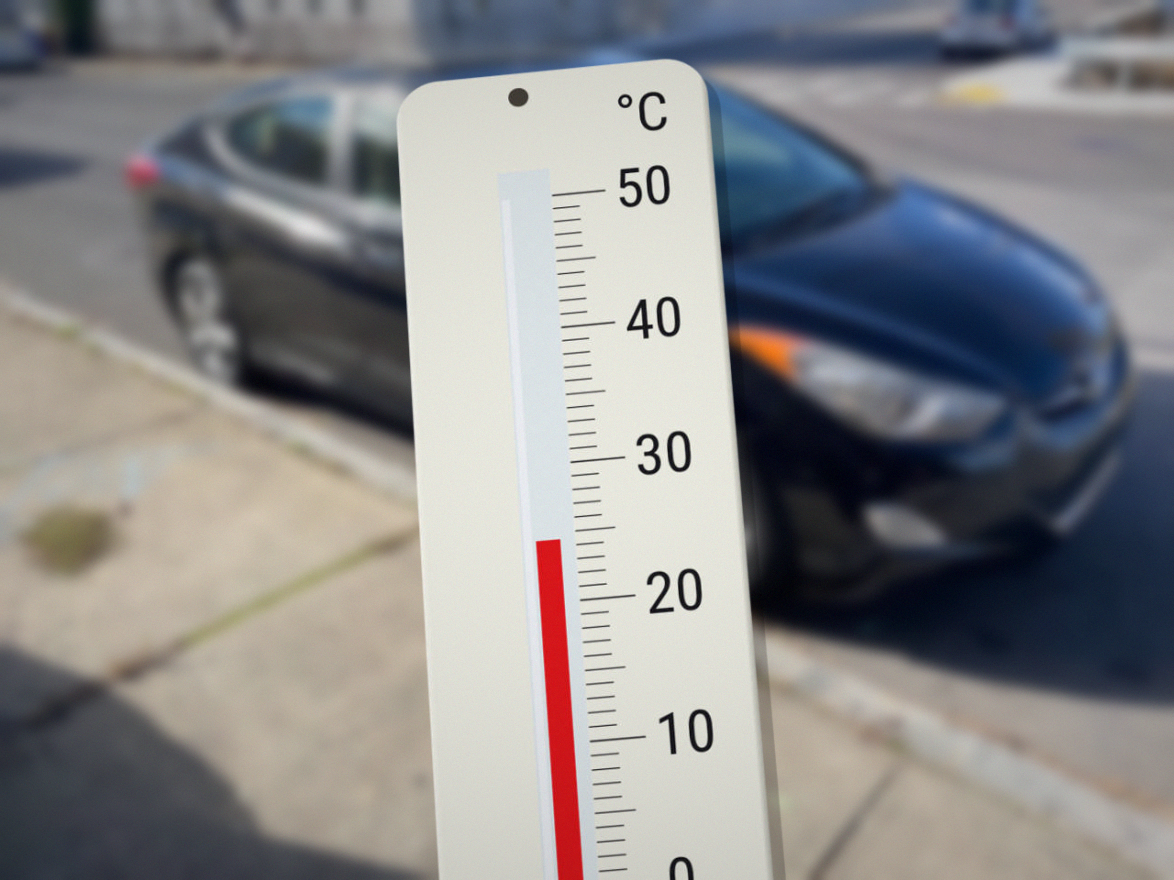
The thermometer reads 24.5; °C
